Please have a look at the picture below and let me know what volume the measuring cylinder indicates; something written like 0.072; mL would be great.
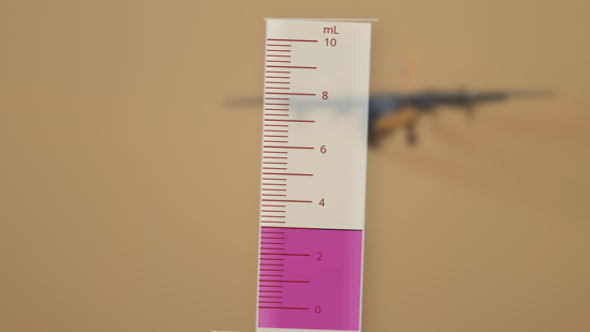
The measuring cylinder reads 3; mL
